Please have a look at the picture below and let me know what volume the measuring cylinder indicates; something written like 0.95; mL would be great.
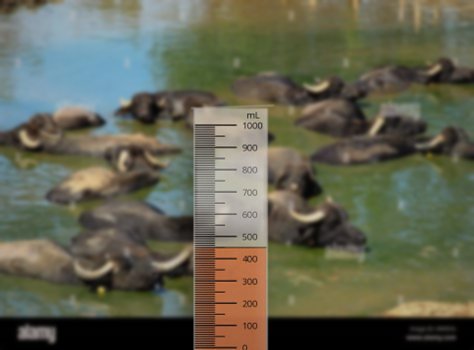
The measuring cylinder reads 450; mL
